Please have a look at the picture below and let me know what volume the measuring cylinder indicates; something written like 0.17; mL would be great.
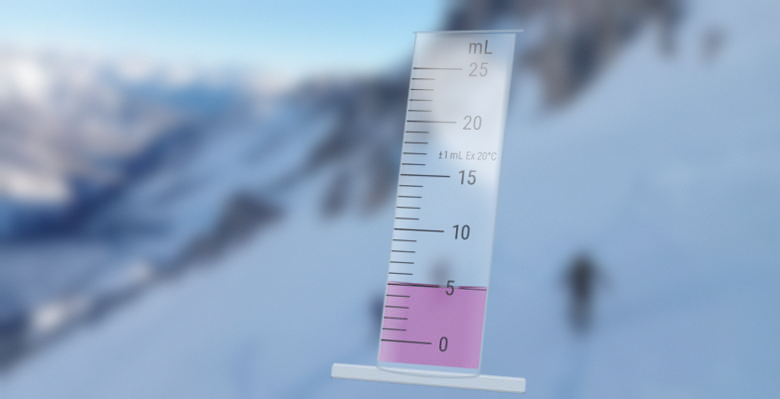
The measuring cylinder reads 5; mL
